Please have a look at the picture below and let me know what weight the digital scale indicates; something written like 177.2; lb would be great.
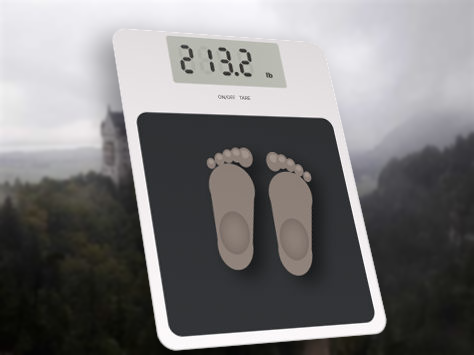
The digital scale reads 213.2; lb
